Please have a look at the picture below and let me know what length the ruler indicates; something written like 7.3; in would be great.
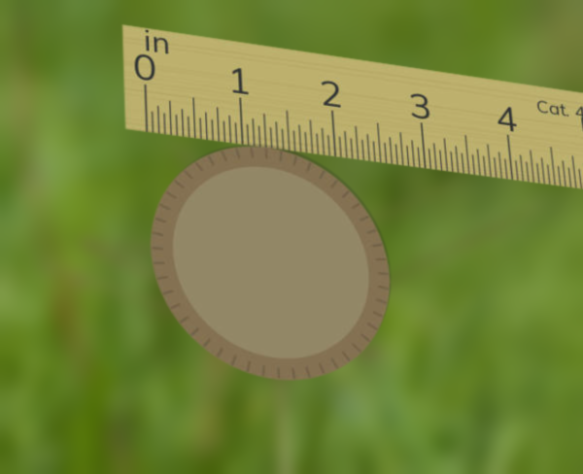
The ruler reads 2.5; in
